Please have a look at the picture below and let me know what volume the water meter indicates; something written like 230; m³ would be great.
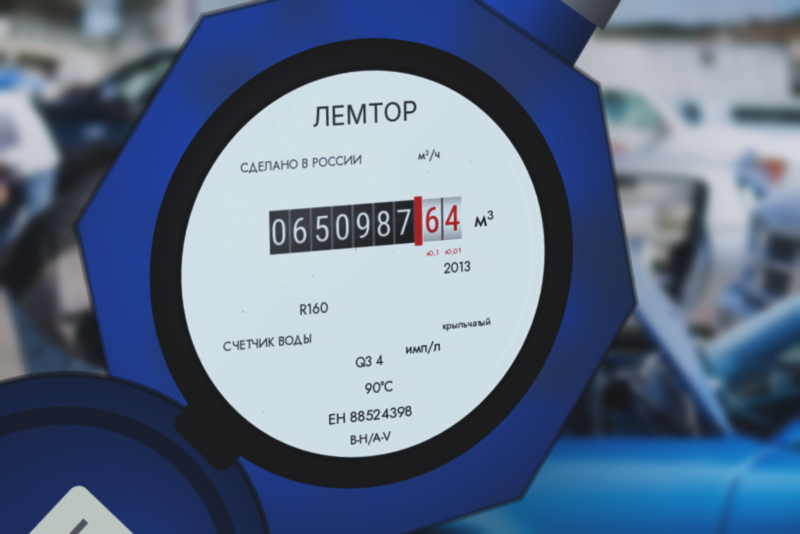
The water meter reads 650987.64; m³
